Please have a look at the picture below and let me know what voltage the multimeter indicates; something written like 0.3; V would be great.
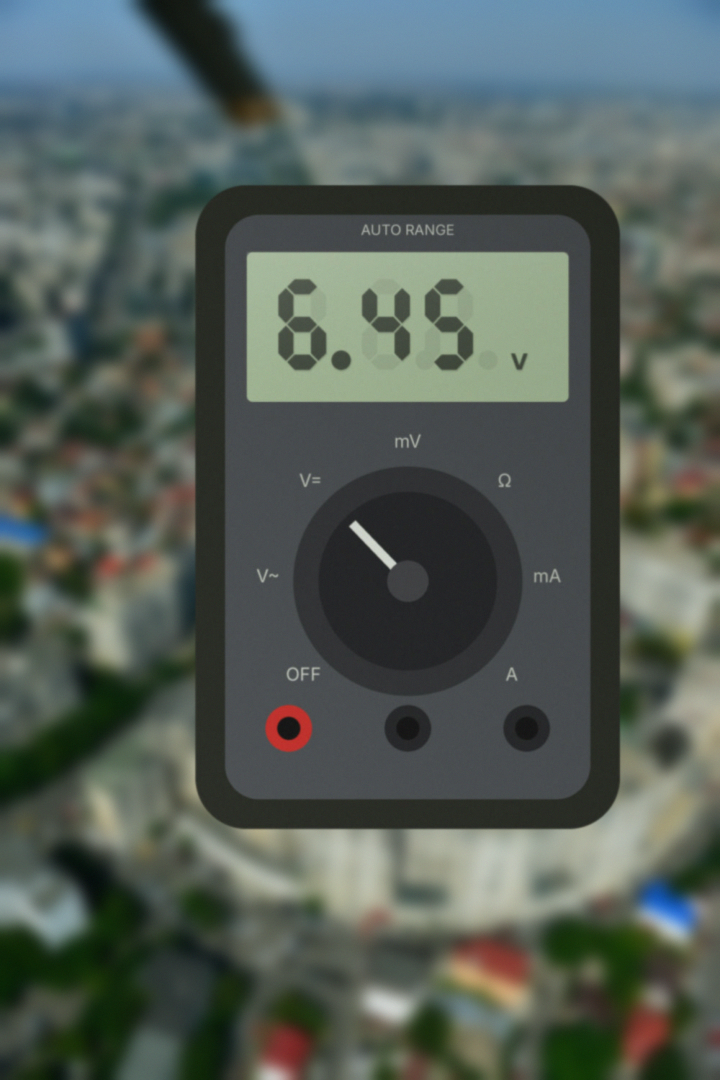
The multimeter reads 6.45; V
